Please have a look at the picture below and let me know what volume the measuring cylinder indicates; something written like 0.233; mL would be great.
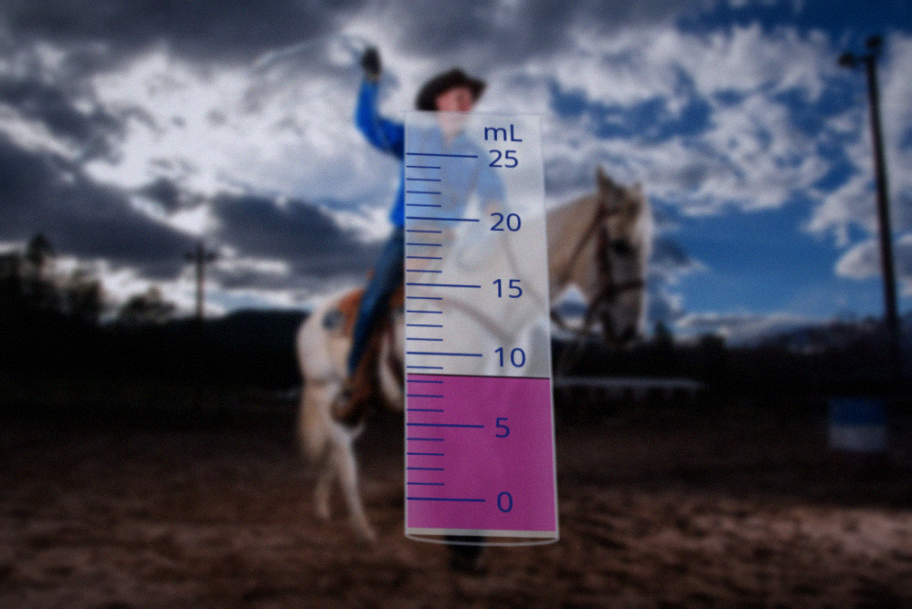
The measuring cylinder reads 8.5; mL
